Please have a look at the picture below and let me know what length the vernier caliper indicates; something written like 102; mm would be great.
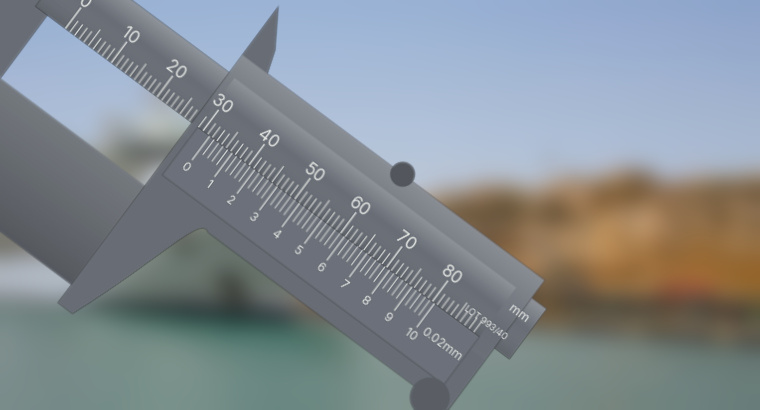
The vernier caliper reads 31.5; mm
